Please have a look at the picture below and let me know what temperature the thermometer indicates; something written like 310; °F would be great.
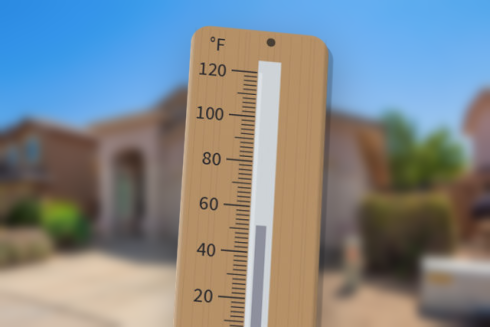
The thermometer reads 52; °F
